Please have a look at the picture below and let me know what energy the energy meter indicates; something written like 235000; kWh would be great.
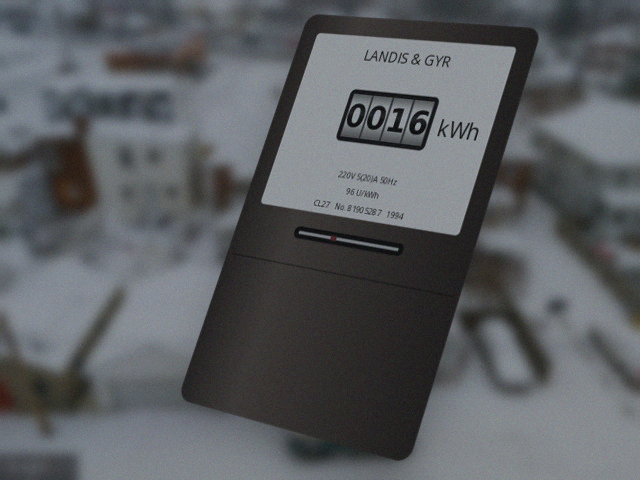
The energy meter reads 16; kWh
